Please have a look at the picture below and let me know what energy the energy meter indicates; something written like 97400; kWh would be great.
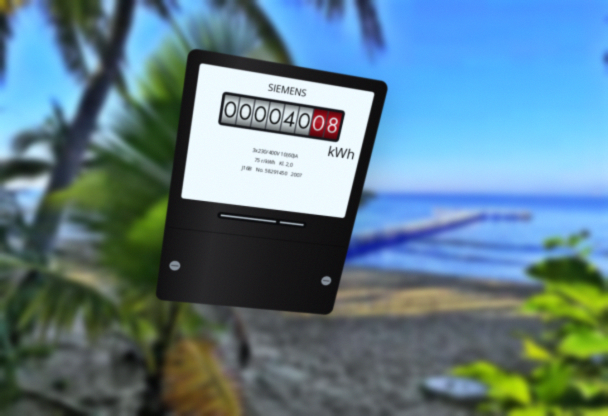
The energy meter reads 40.08; kWh
